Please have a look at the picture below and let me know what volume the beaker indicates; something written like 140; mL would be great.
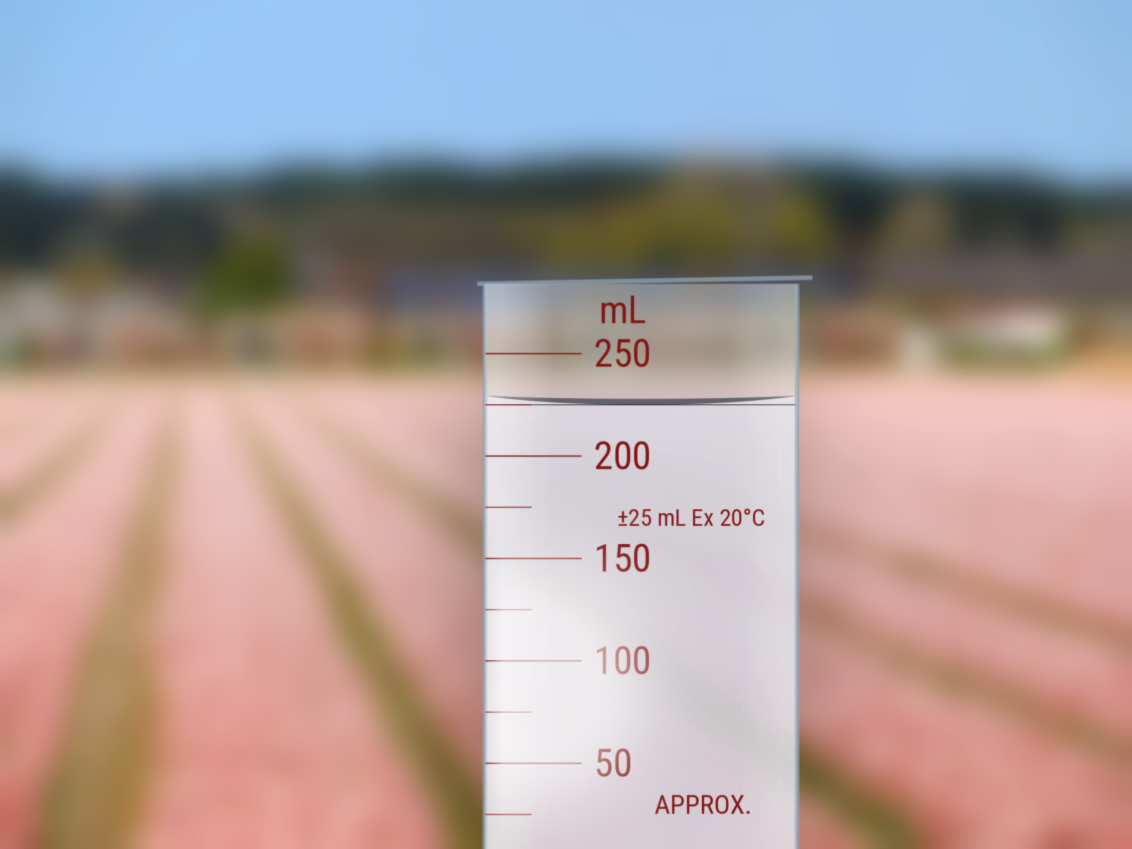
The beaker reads 225; mL
